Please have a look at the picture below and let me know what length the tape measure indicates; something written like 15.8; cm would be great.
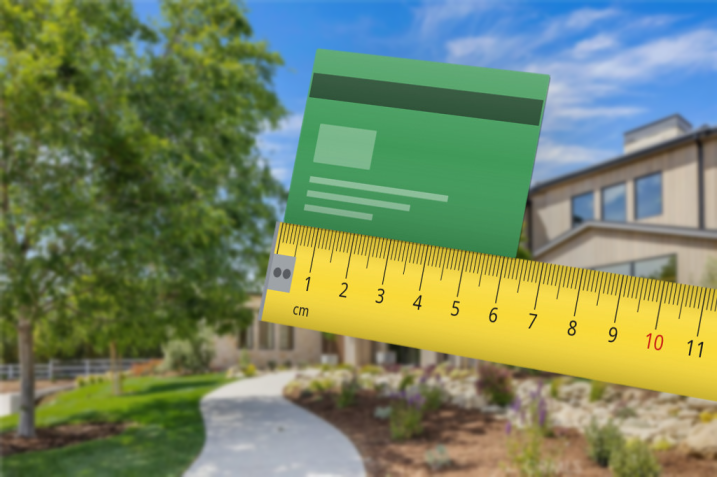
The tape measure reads 6.3; cm
